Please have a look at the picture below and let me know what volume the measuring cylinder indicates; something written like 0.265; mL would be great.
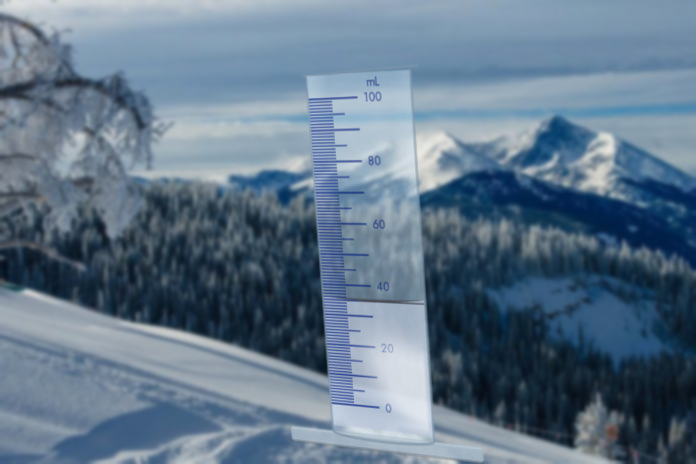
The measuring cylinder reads 35; mL
